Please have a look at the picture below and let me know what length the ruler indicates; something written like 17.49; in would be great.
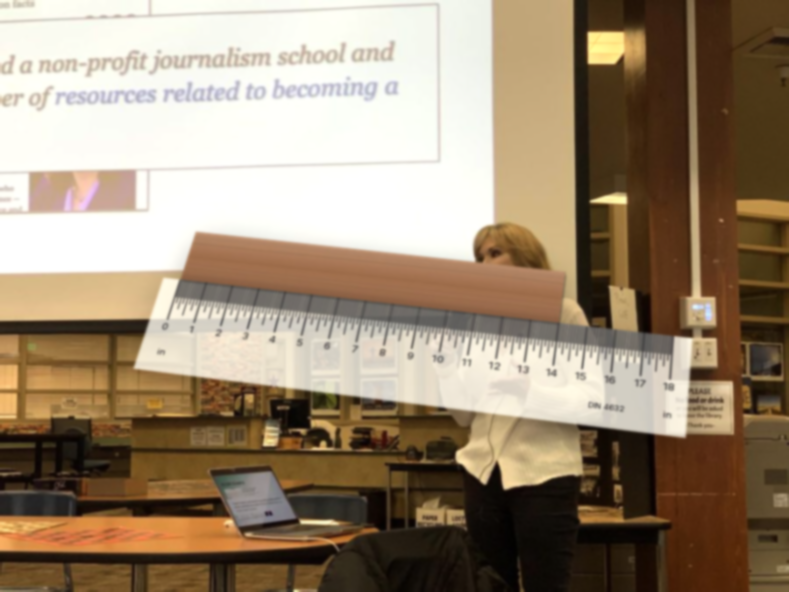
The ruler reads 14; in
